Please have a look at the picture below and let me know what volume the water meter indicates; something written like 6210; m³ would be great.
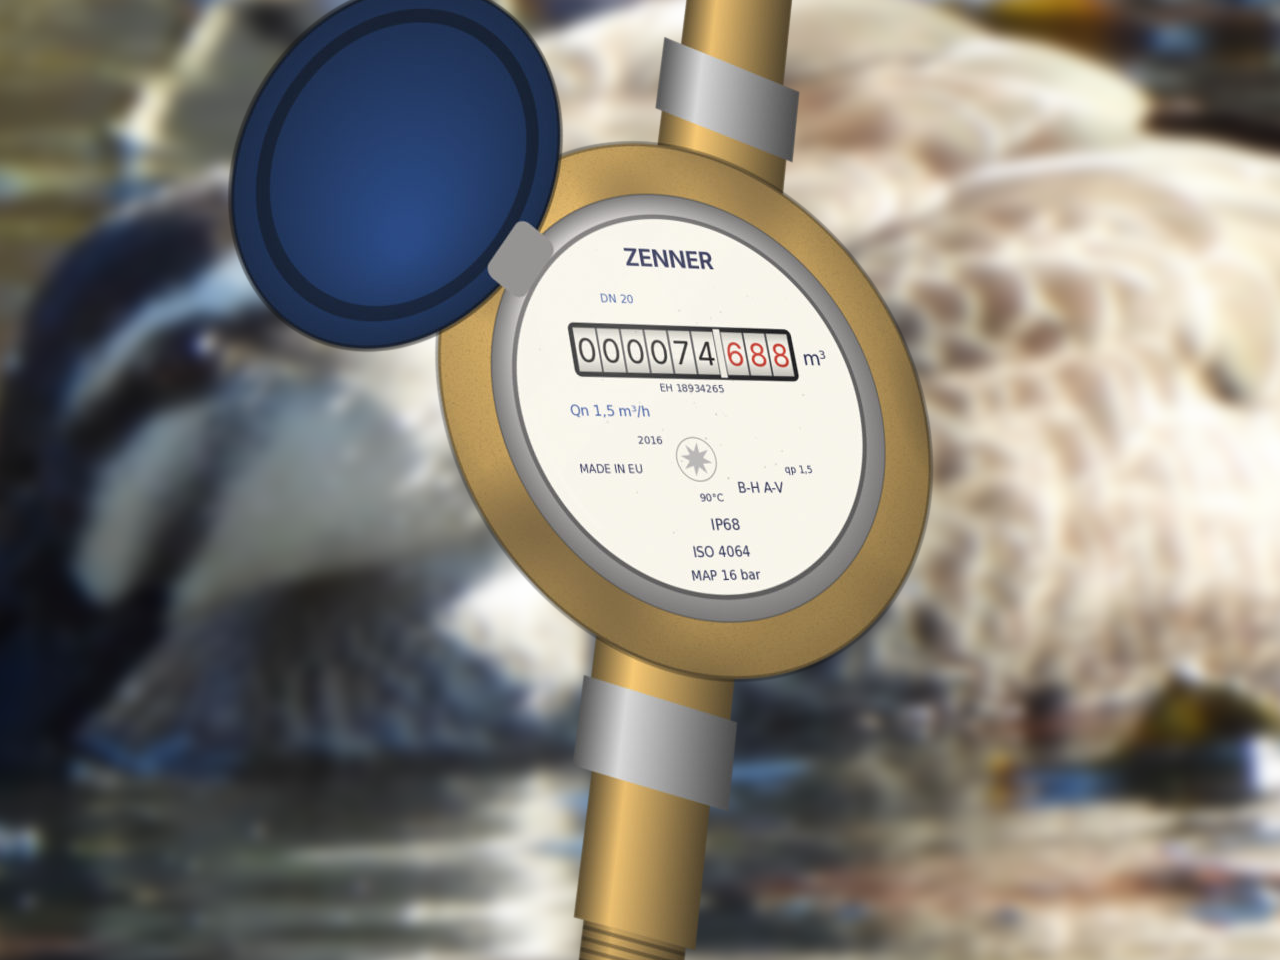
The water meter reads 74.688; m³
